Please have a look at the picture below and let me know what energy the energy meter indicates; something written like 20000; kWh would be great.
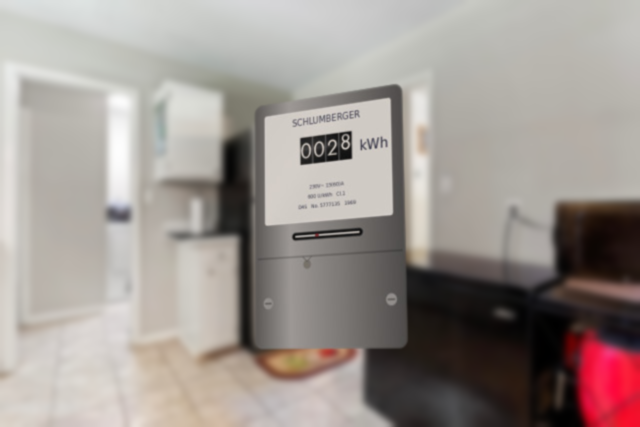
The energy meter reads 28; kWh
